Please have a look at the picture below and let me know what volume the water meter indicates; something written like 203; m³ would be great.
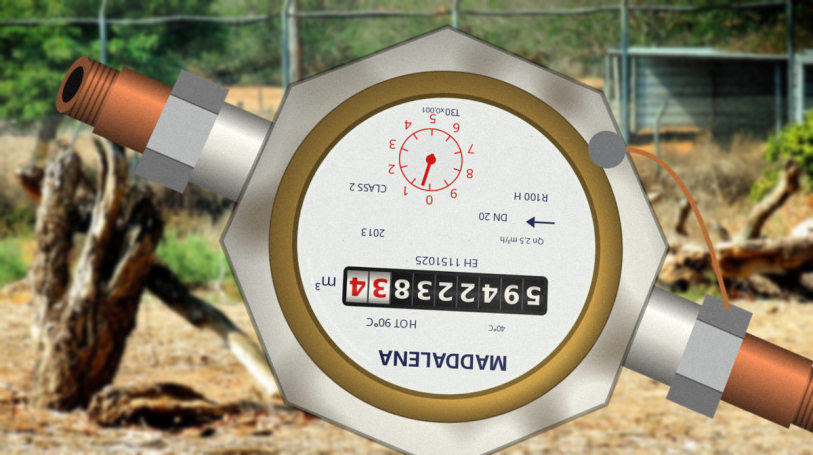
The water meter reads 5942238.340; m³
